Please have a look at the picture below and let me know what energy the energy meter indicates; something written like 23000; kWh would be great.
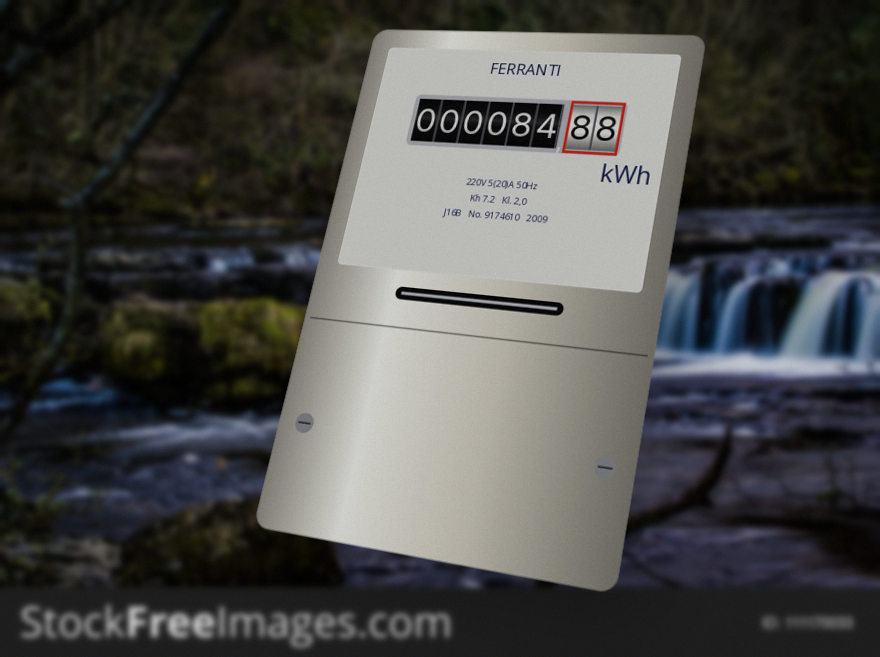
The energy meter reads 84.88; kWh
